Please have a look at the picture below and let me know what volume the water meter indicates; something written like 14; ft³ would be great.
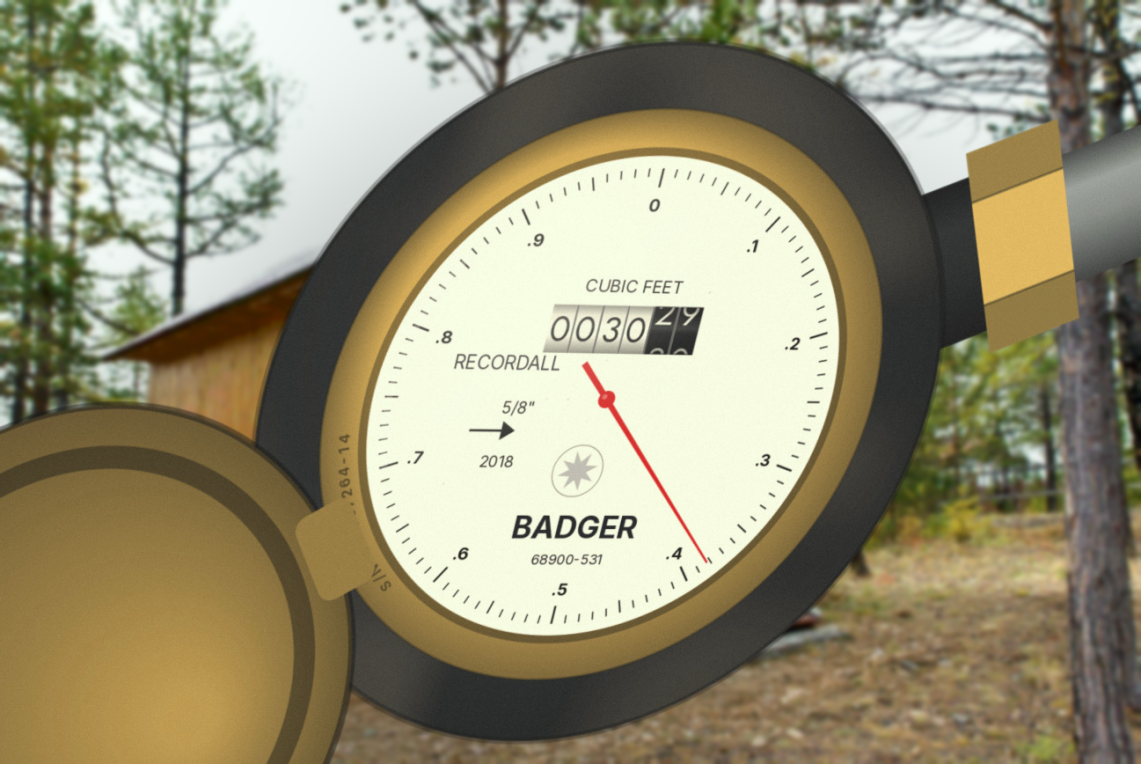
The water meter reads 3029.38; ft³
